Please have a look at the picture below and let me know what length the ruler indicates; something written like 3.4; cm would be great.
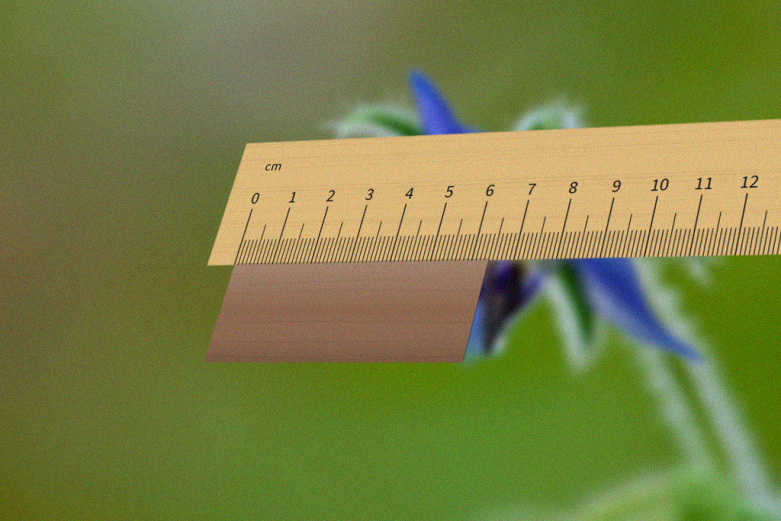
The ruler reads 6.4; cm
